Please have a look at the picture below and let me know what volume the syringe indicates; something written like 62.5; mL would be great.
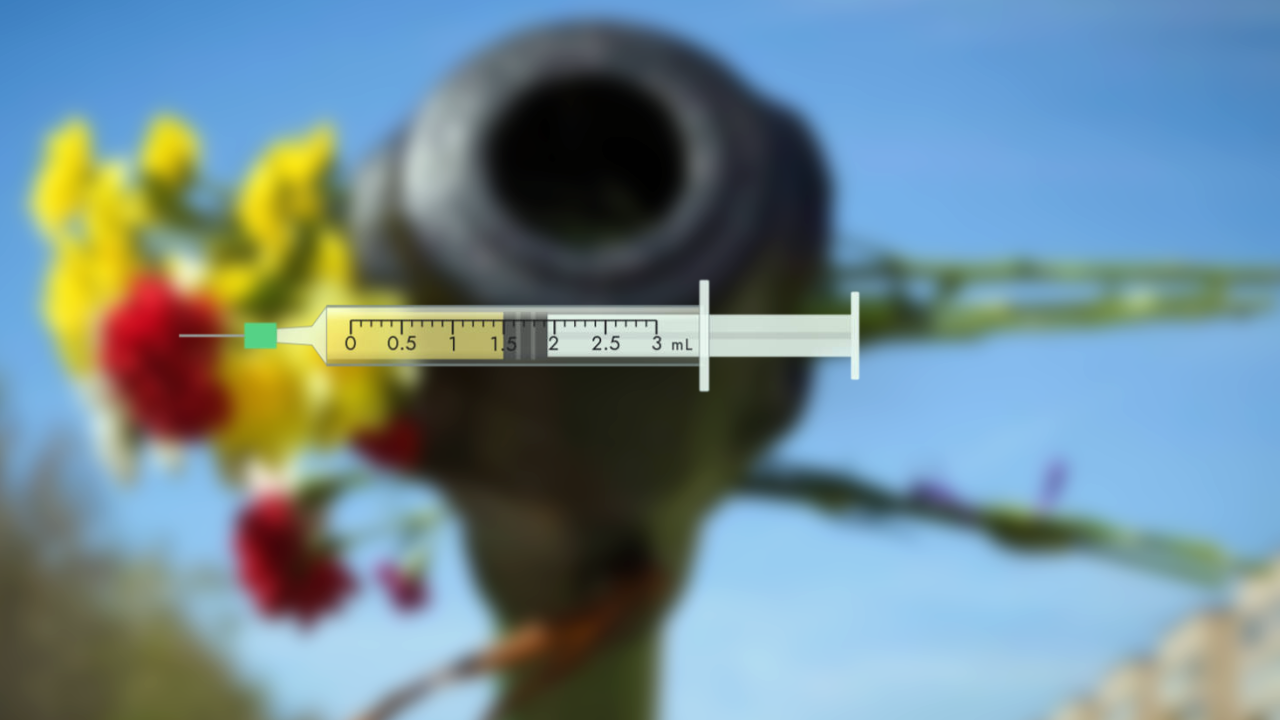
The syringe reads 1.5; mL
